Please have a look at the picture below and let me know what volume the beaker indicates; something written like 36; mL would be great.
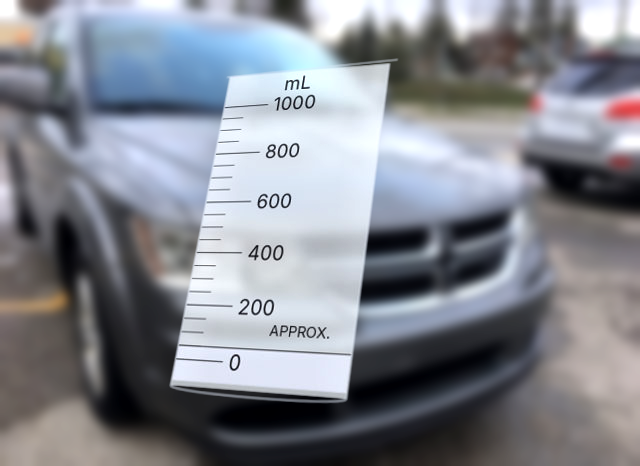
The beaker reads 50; mL
